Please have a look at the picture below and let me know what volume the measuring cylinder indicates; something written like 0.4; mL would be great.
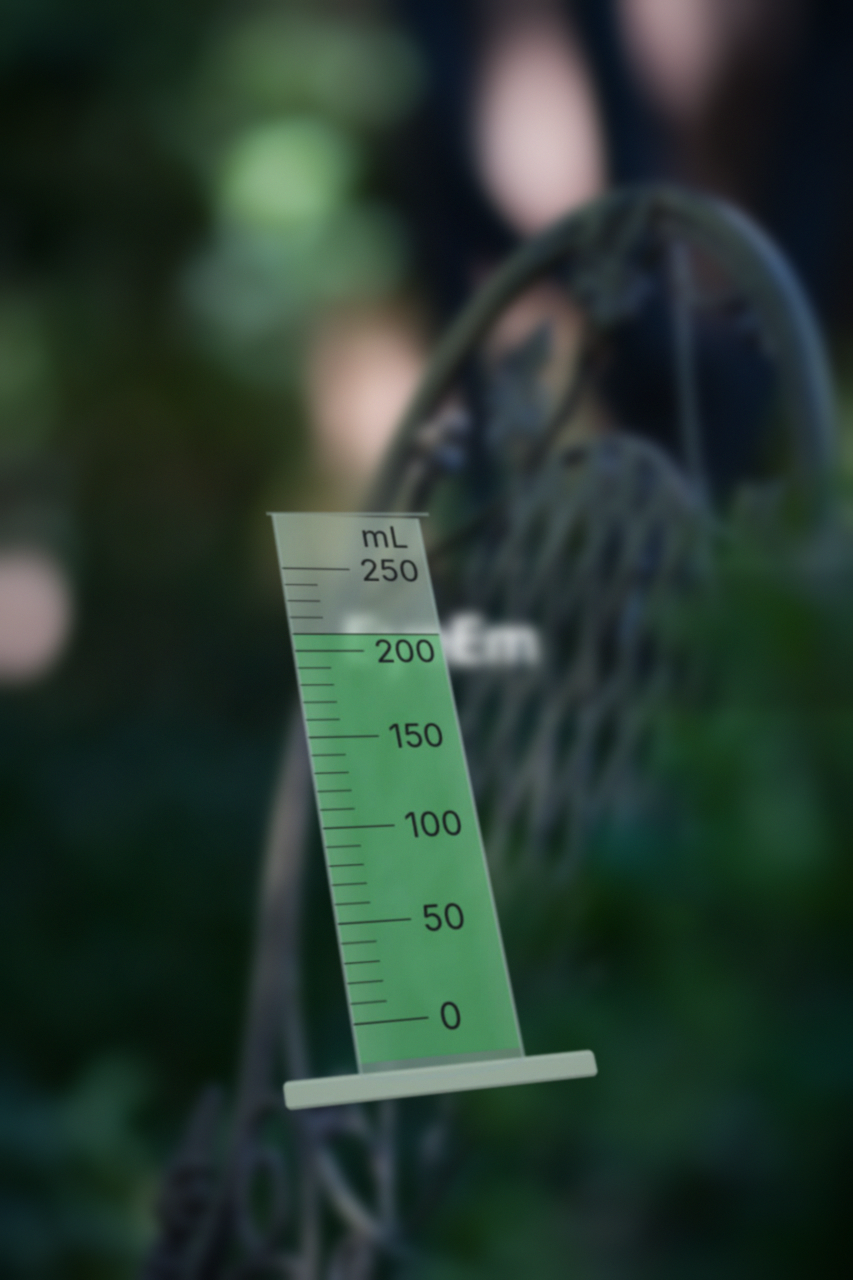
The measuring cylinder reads 210; mL
